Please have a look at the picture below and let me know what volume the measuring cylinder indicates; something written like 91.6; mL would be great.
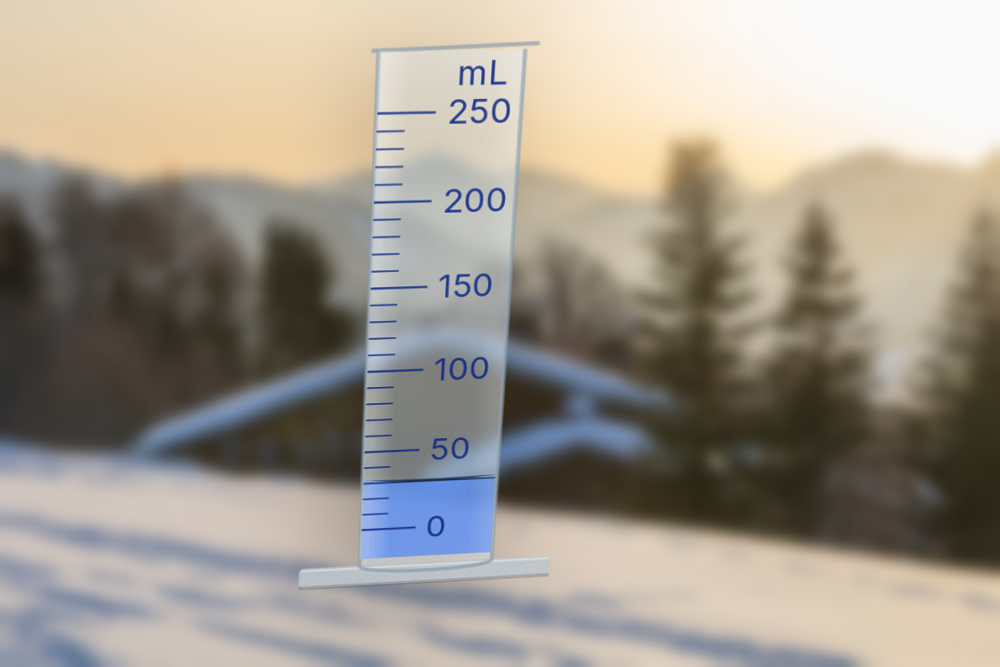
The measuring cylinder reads 30; mL
